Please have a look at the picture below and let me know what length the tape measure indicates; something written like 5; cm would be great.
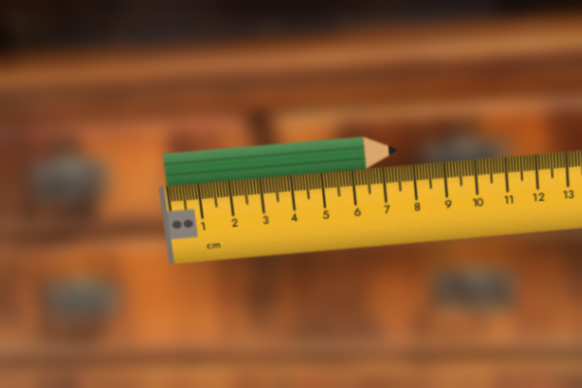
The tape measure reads 7.5; cm
